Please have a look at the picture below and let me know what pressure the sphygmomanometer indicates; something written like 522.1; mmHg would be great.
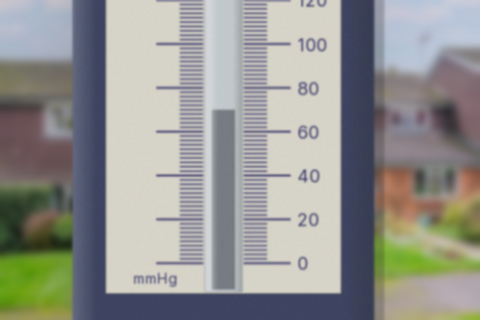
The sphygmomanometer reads 70; mmHg
